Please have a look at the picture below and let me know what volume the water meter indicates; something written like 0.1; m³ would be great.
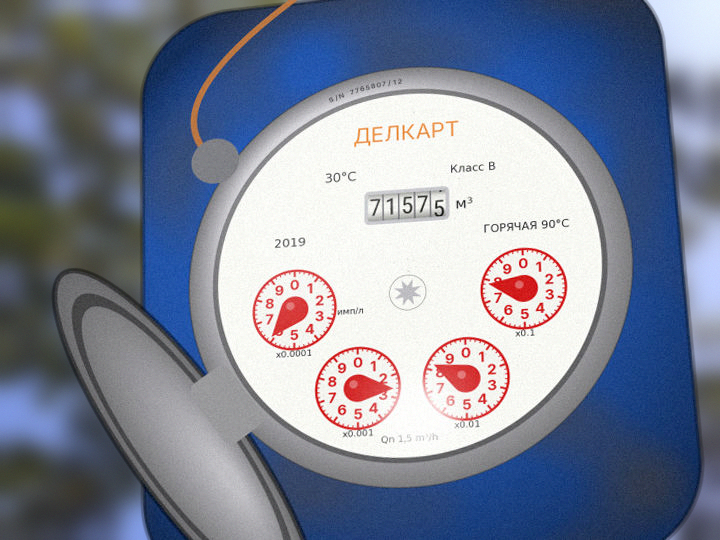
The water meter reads 71574.7826; m³
